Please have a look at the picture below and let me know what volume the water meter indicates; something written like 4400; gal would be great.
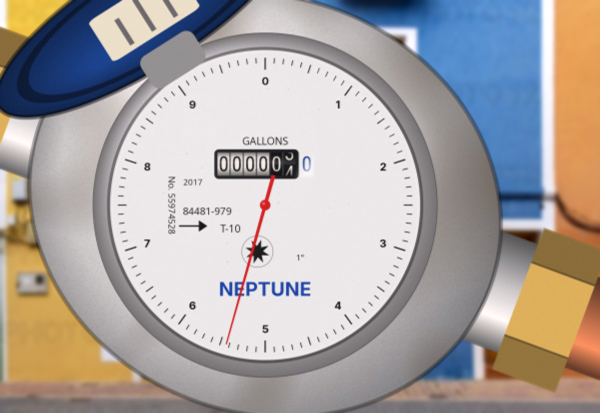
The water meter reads 35.4; gal
